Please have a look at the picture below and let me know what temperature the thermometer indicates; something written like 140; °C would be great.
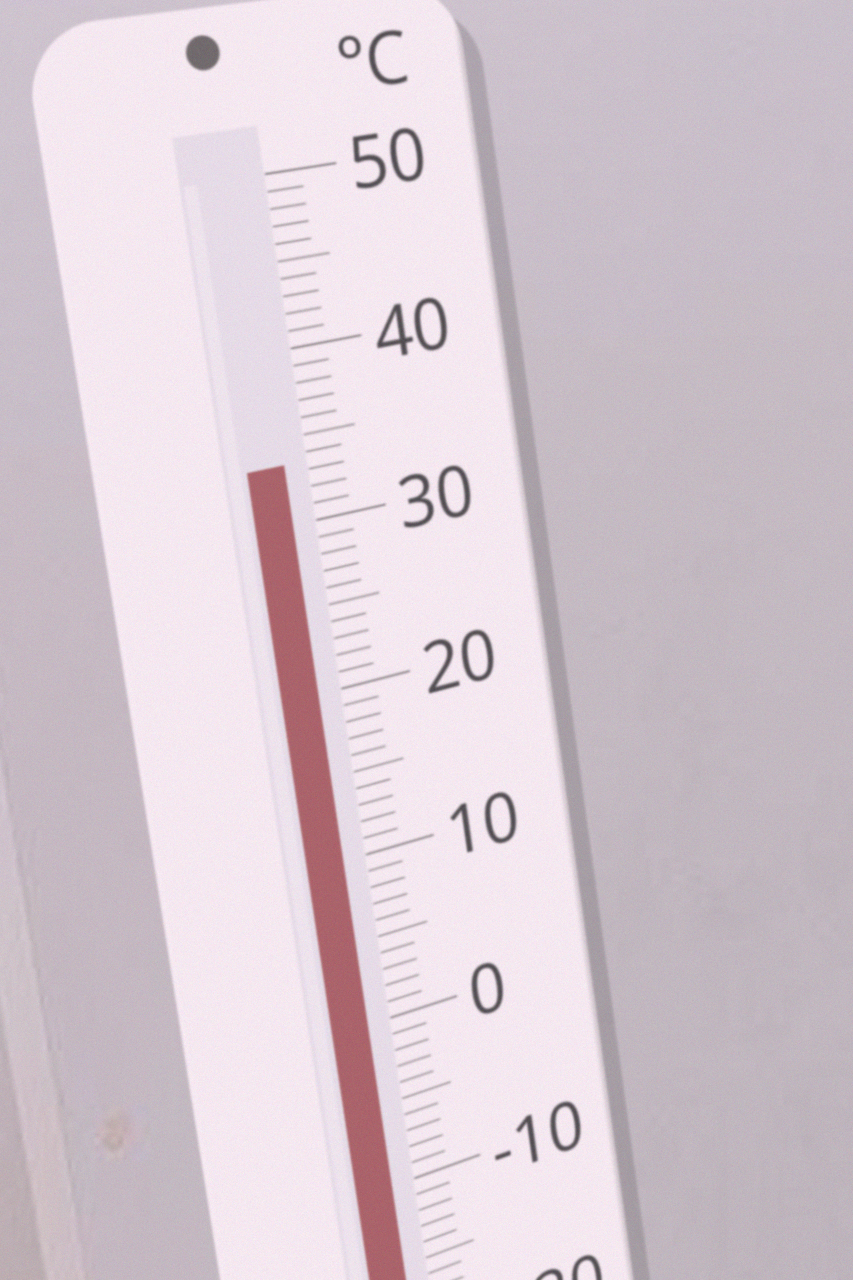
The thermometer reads 33.5; °C
